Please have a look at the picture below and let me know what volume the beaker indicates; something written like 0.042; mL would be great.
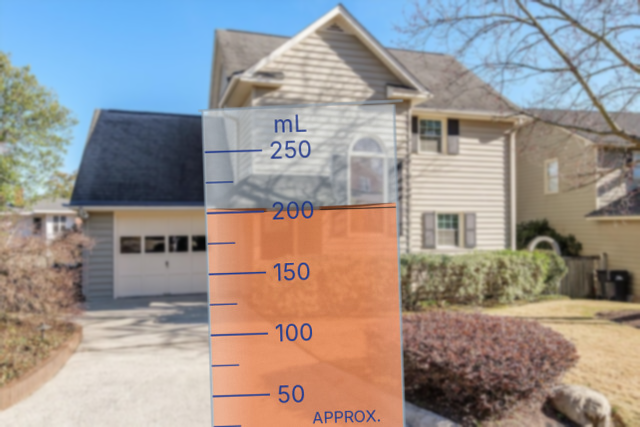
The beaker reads 200; mL
